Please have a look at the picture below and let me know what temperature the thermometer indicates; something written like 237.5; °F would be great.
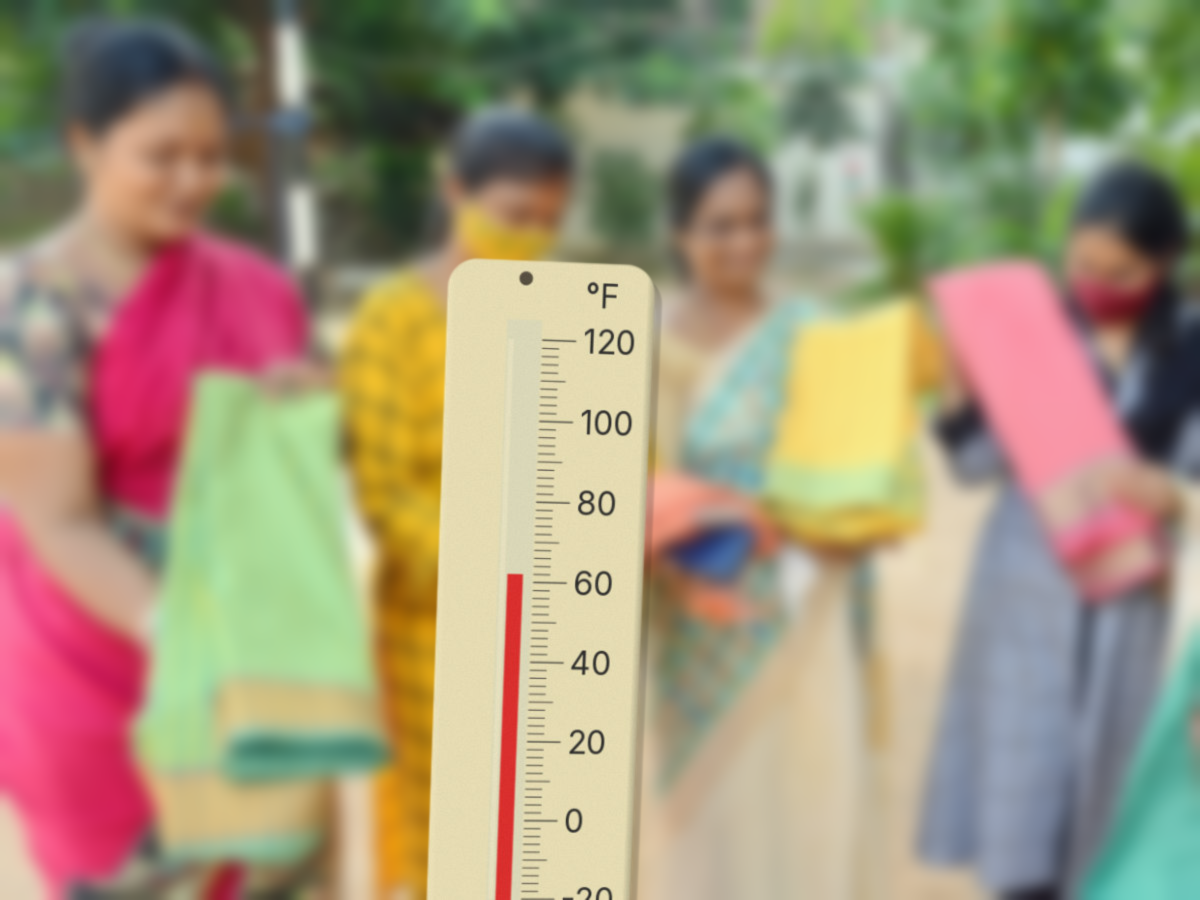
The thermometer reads 62; °F
